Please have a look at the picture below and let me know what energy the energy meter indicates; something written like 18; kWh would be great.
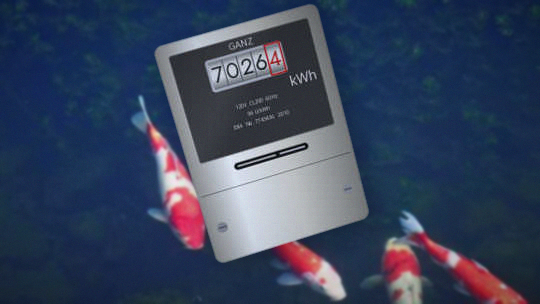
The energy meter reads 7026.4; kWh
